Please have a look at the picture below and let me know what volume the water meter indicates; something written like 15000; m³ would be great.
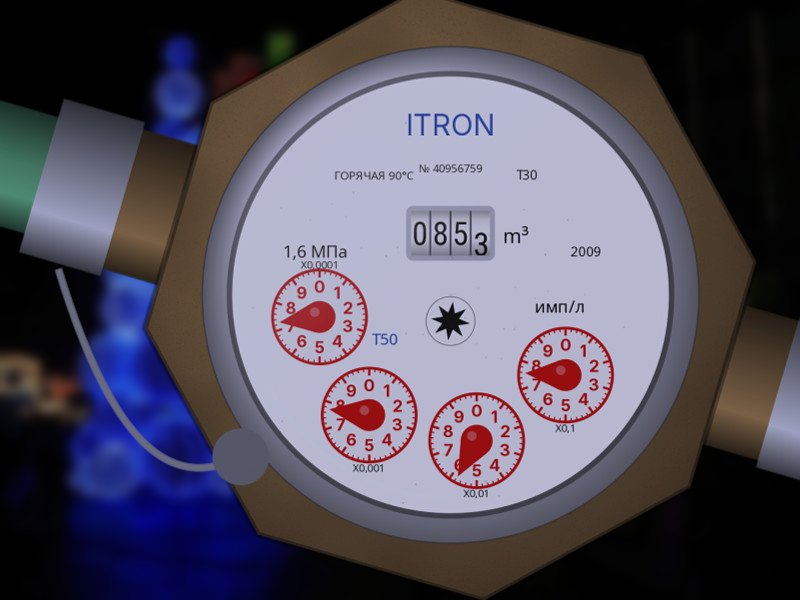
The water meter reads 852.7577; m³
